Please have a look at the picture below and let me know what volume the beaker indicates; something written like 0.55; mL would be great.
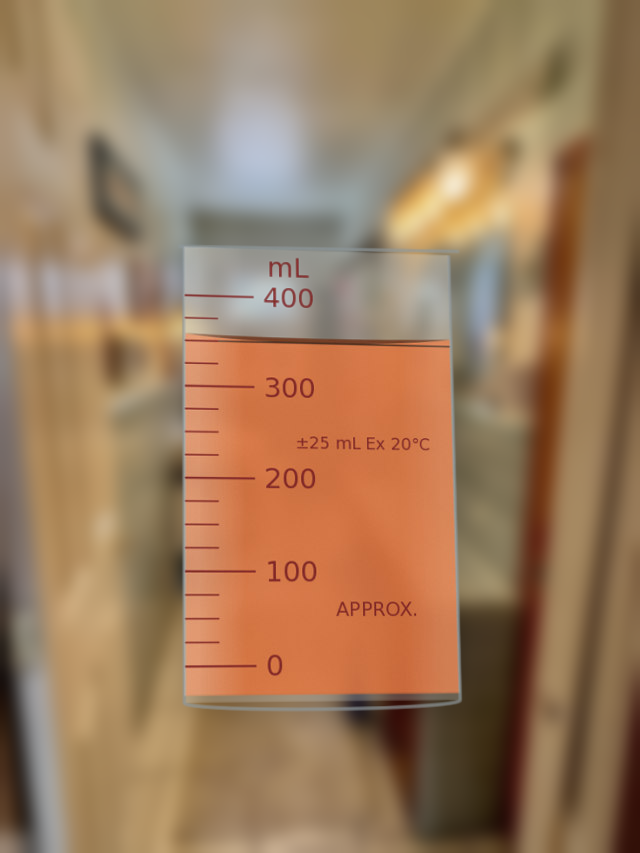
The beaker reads 350; mL
